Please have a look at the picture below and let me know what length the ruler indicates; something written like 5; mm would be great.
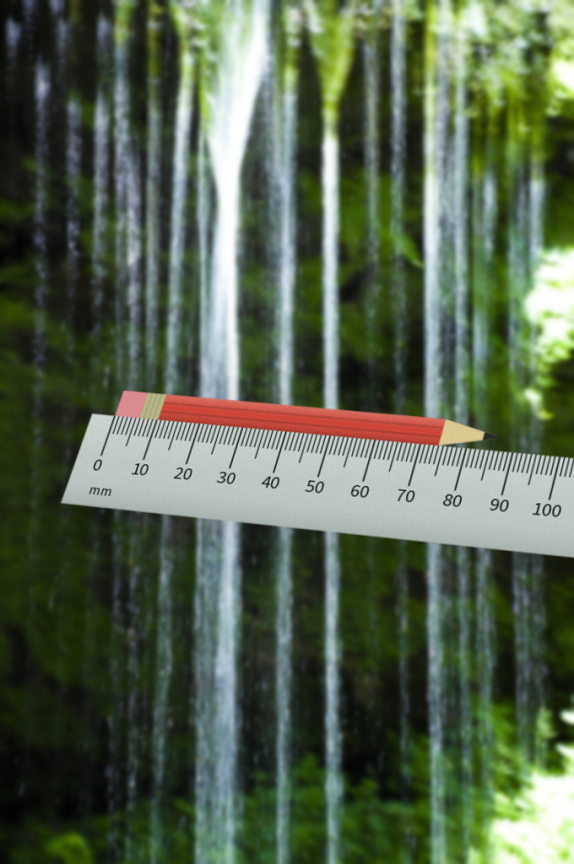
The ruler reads 86; mm
